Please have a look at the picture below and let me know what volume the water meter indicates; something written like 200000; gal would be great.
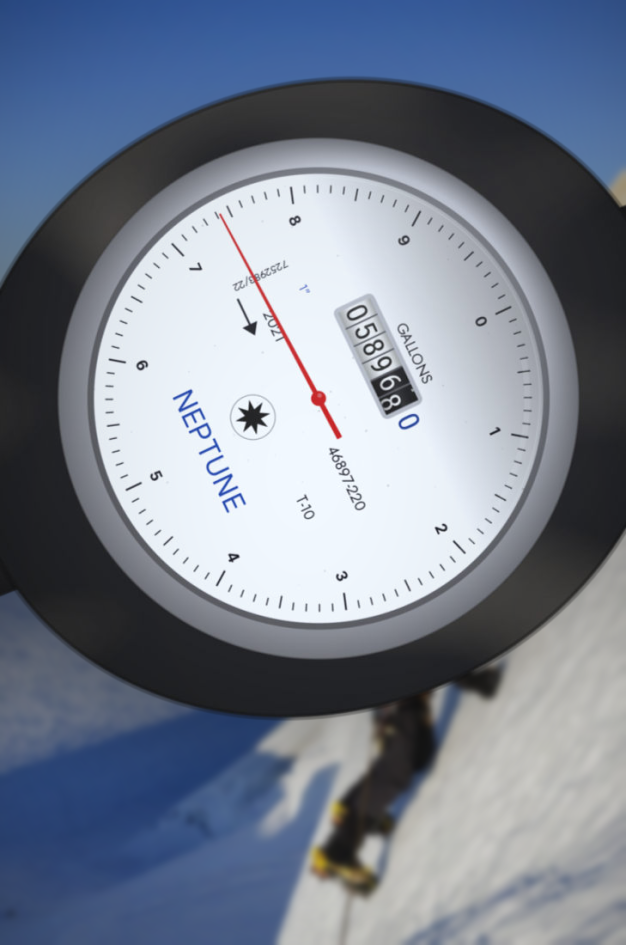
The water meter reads 589677.4; gal
